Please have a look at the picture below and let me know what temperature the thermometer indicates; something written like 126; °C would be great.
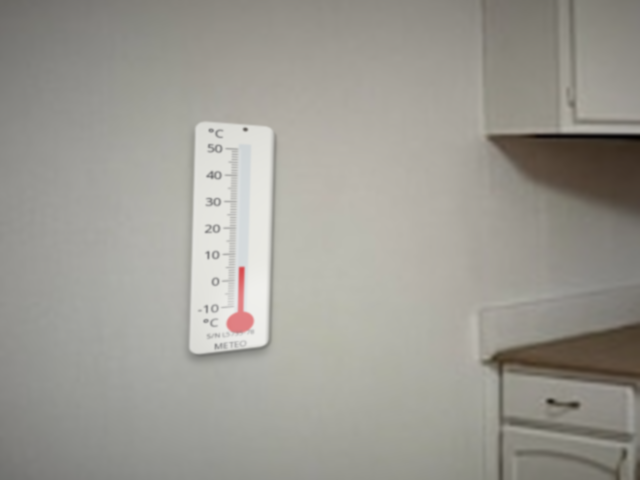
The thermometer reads 5; °C
